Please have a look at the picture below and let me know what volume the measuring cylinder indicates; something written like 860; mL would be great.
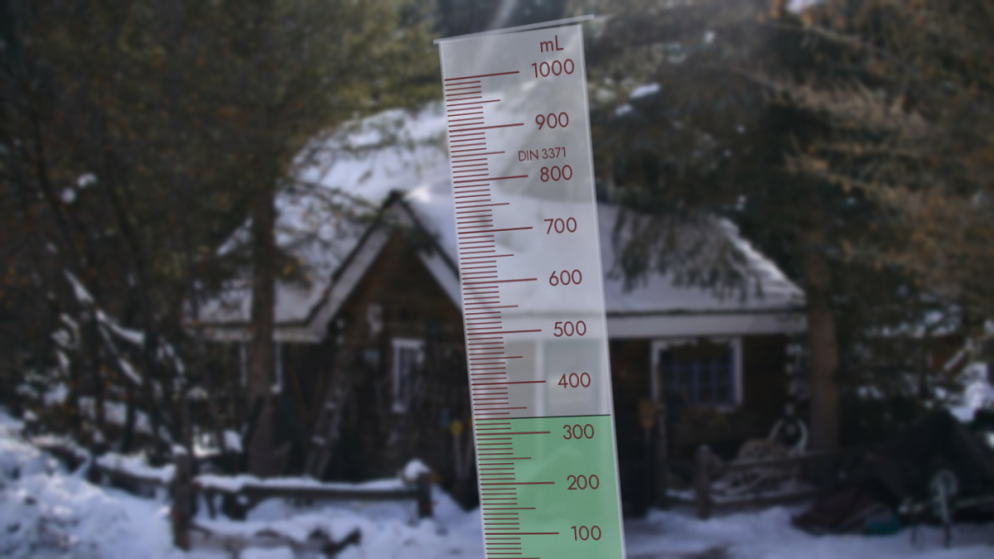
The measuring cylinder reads 330; mL
